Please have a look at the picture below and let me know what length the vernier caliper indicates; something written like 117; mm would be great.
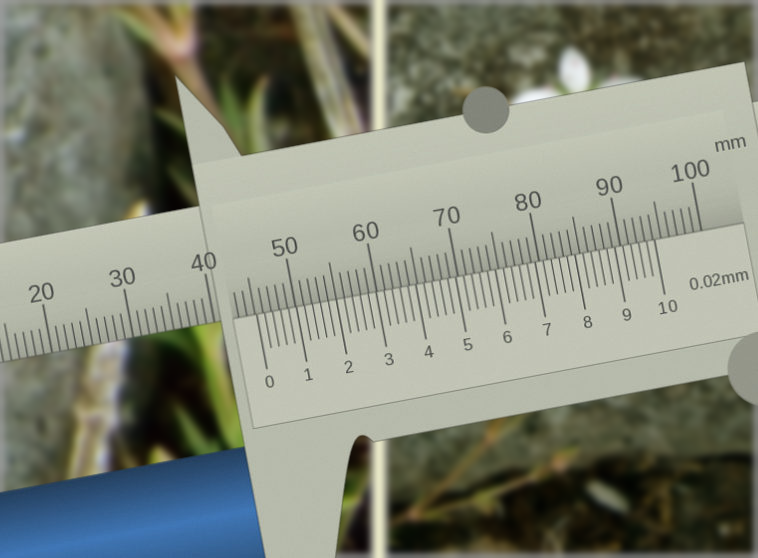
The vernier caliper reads 45.2; mm
